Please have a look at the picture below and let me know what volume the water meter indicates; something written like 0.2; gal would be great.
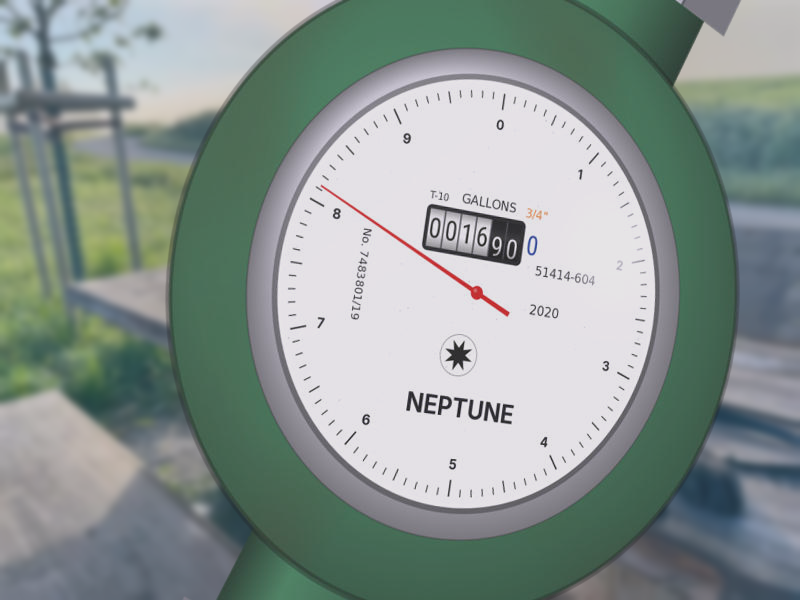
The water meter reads 16898.1; gal
